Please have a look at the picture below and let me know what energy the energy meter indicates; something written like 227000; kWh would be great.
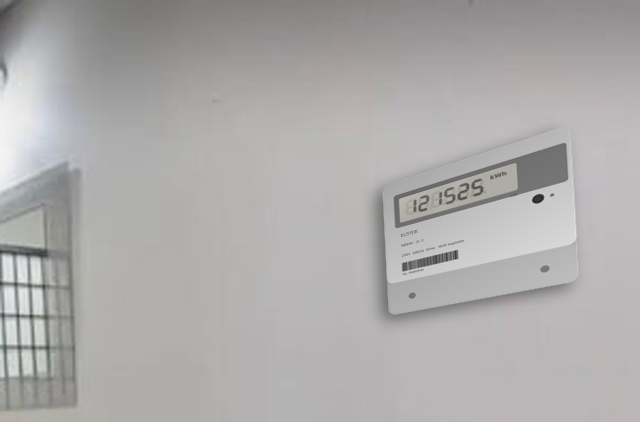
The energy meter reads 121525; kWh
